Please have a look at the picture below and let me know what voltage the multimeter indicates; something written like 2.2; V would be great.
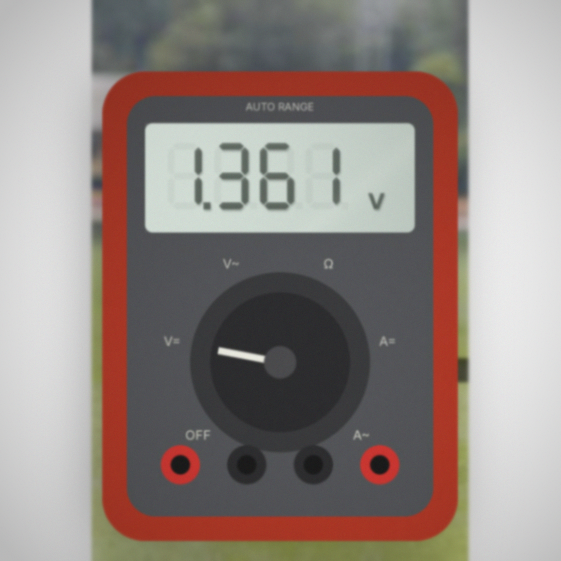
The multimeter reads 1.361; V
